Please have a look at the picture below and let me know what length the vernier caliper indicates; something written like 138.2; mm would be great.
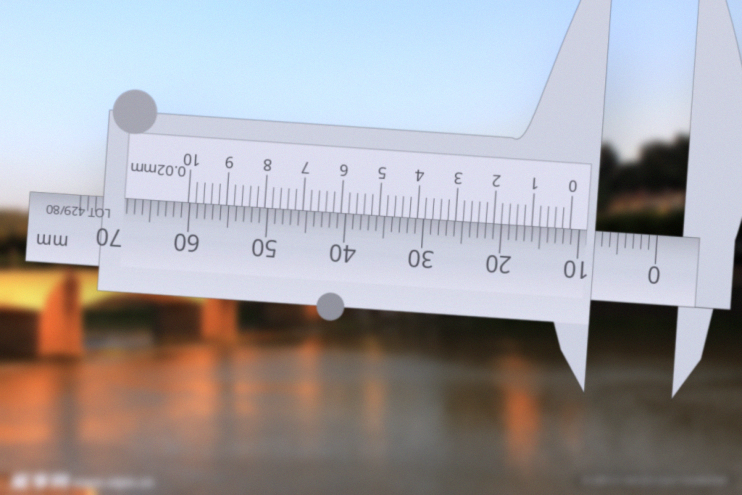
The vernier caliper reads 11.2; mm
